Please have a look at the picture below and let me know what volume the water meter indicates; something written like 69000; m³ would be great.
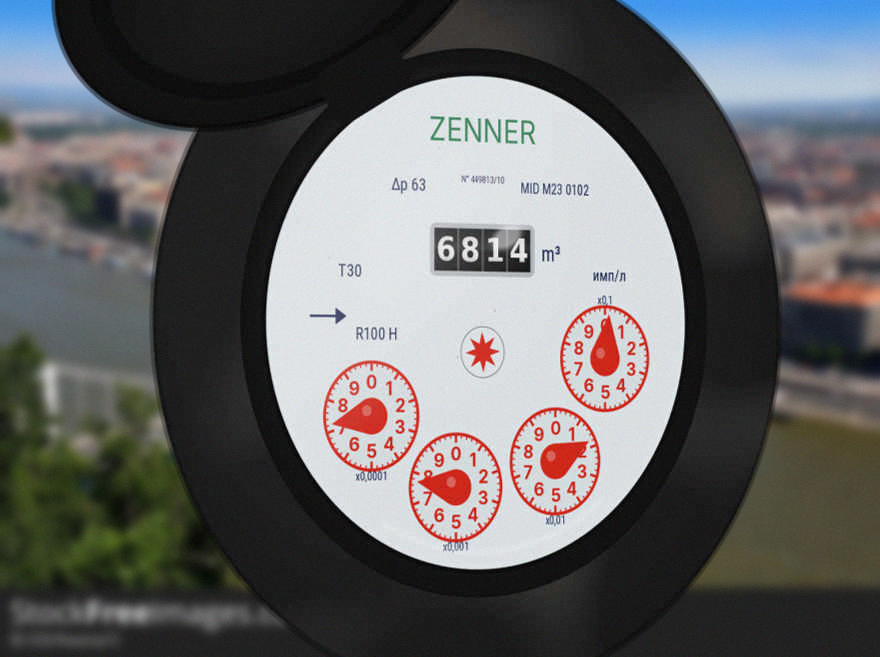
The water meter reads 6814.0177; m³
